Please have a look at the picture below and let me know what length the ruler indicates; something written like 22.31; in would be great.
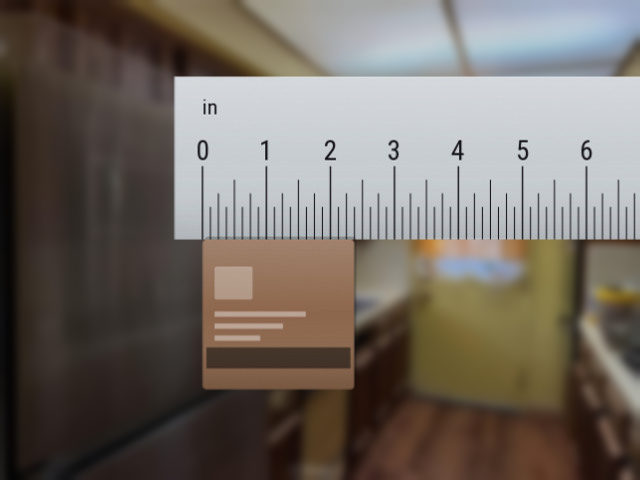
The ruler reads 2.375; in
